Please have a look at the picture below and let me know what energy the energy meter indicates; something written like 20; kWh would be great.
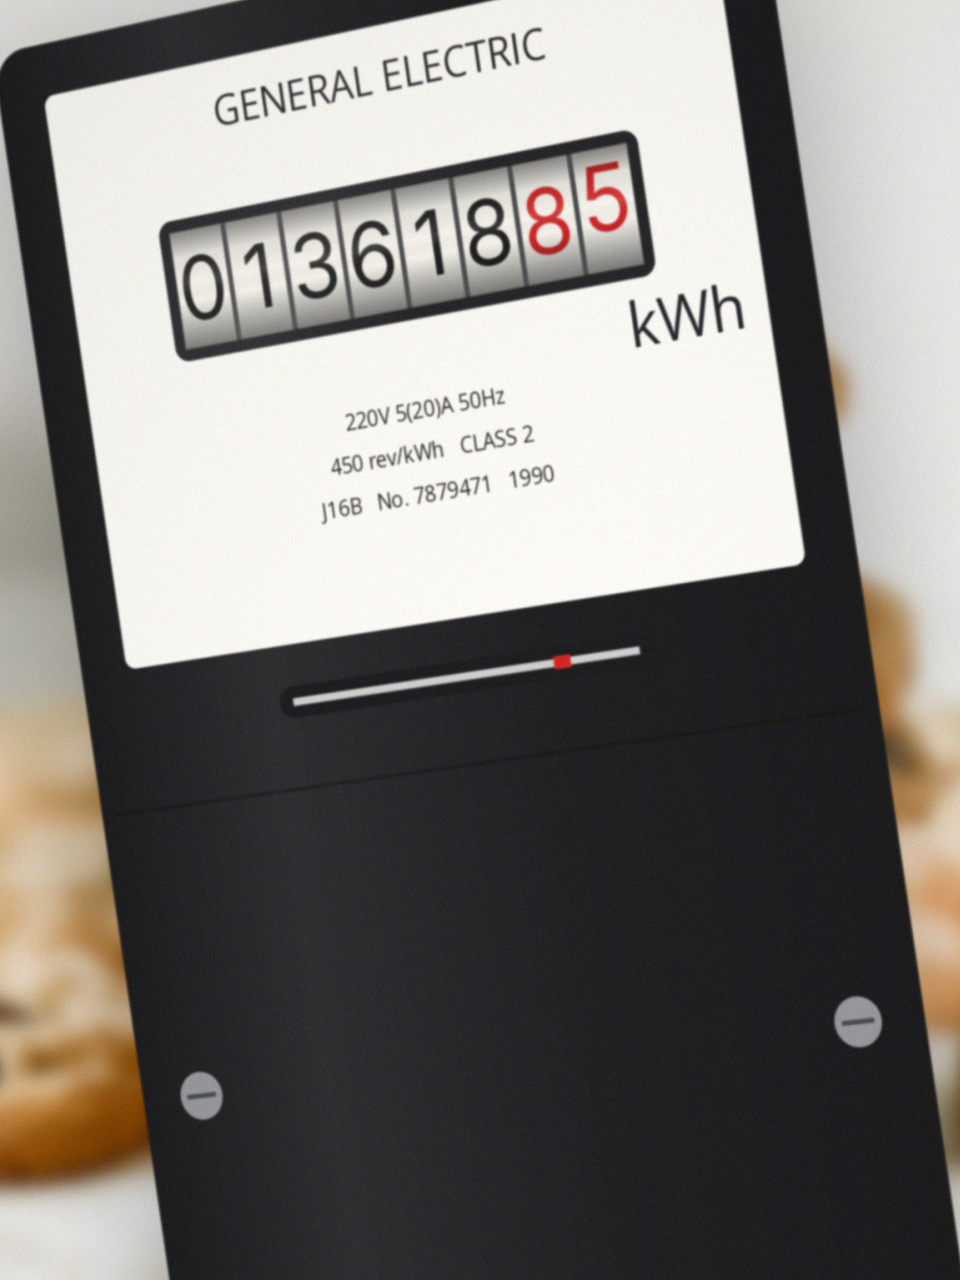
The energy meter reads 13618.85; kWh
